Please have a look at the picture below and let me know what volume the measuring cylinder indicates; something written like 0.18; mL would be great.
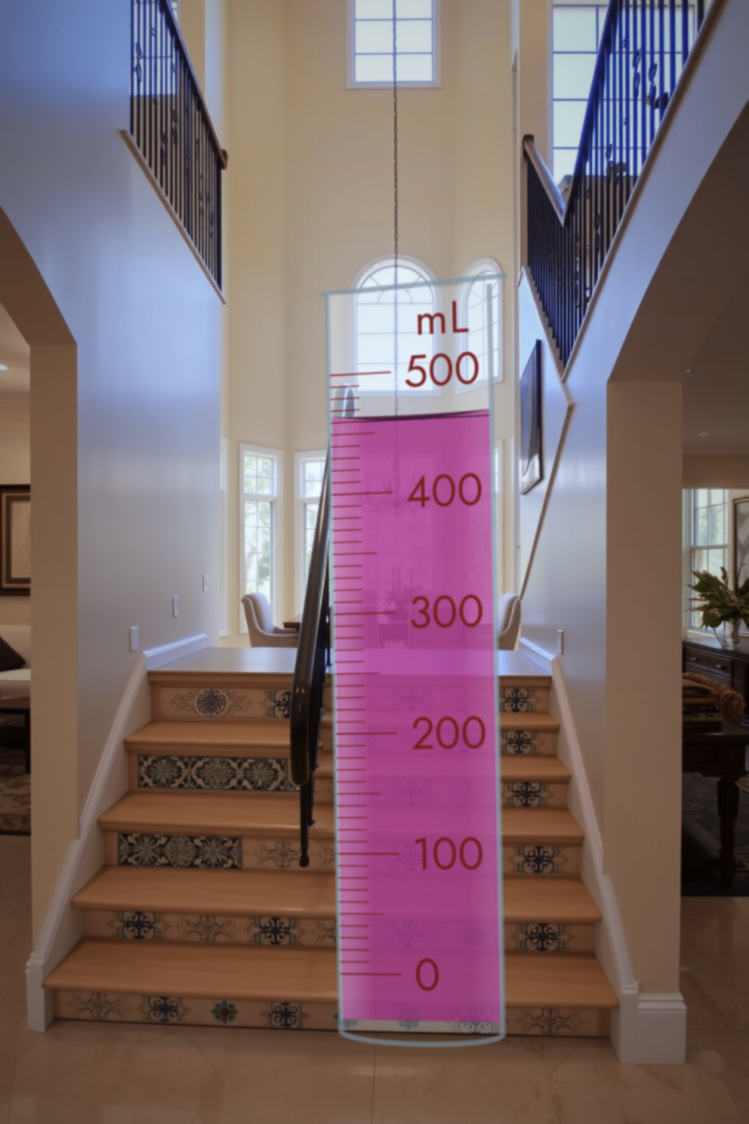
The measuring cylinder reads 460; mL
